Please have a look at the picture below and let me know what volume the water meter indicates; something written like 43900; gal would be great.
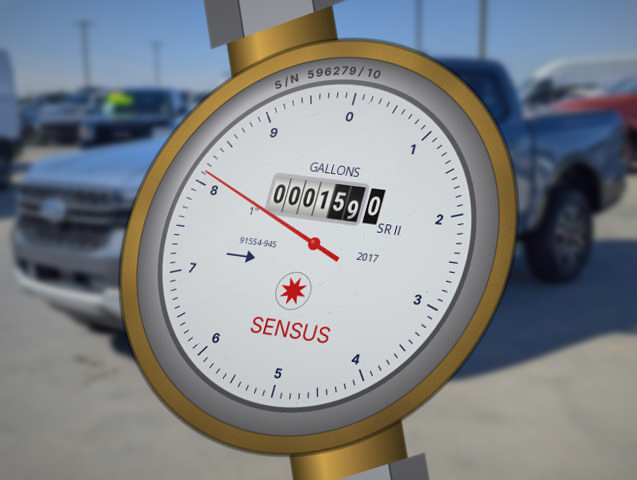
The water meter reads 1588.1; gal
